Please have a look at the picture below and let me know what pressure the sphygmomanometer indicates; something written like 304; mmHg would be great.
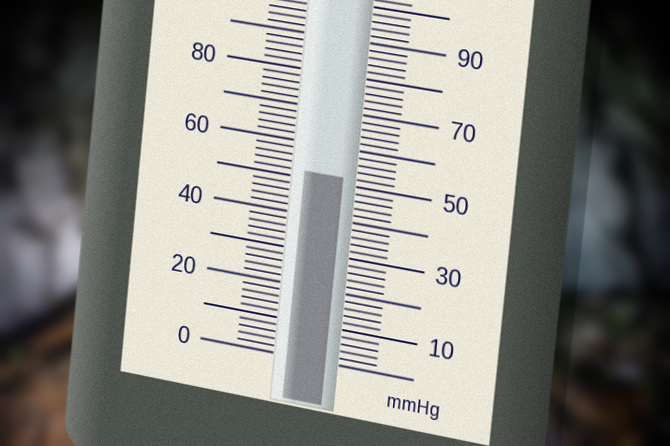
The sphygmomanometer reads 52; mmHg
